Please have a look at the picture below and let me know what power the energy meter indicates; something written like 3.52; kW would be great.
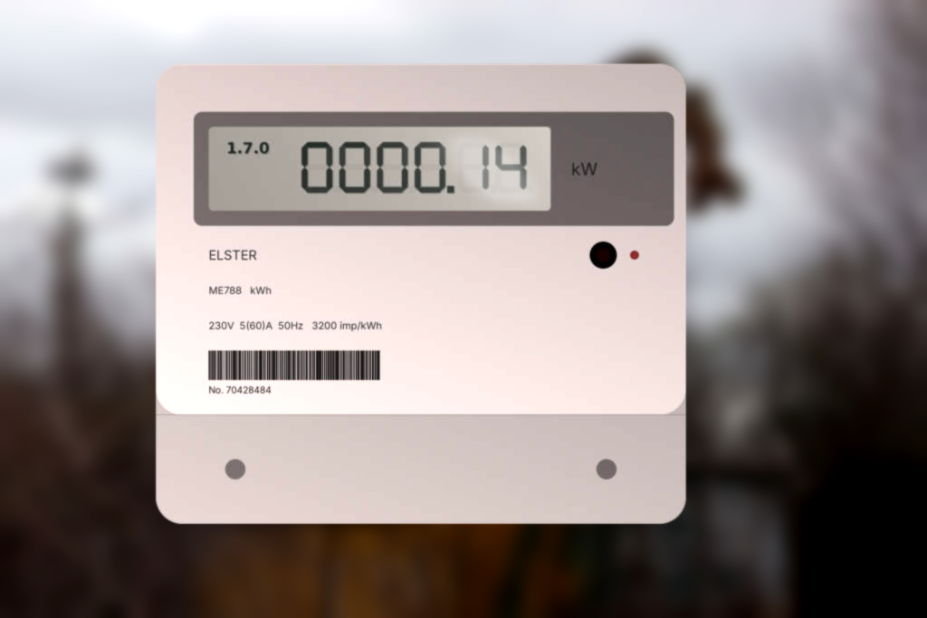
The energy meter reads 0.14; kW
